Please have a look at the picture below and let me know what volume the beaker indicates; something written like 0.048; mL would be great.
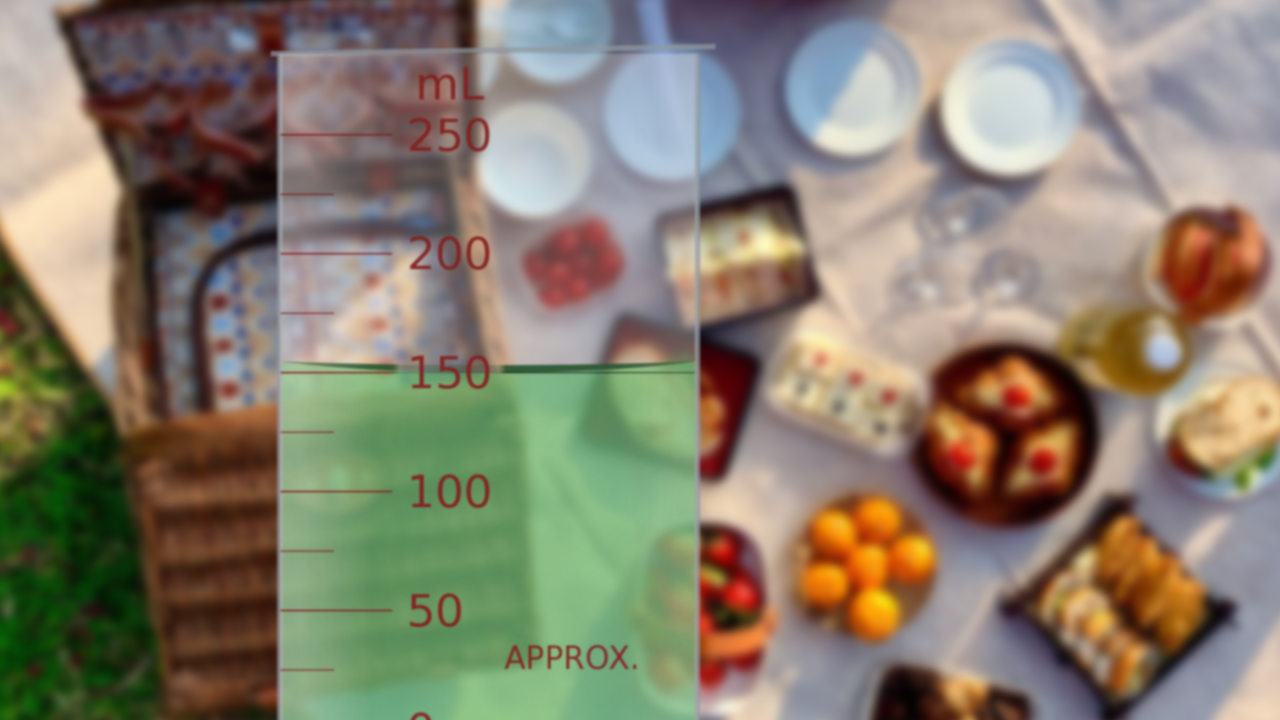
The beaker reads 150; mL
